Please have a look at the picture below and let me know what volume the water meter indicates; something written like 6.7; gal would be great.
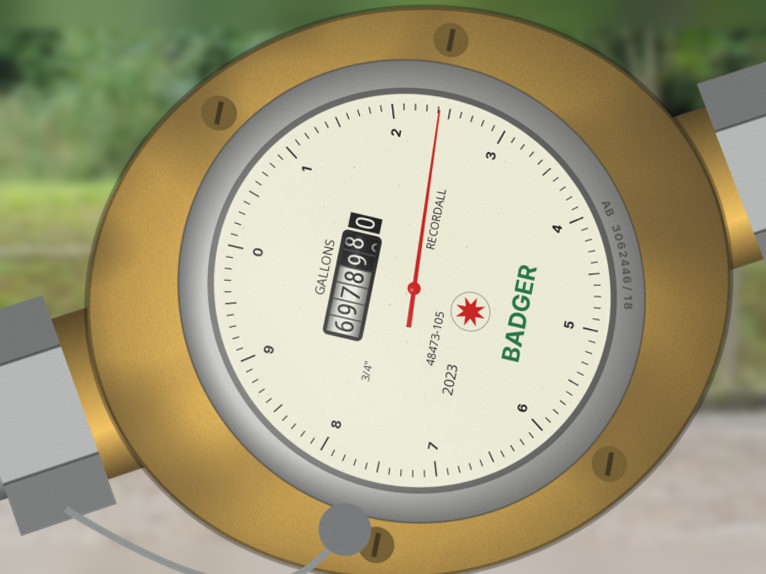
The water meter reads 6978982.4; gal
